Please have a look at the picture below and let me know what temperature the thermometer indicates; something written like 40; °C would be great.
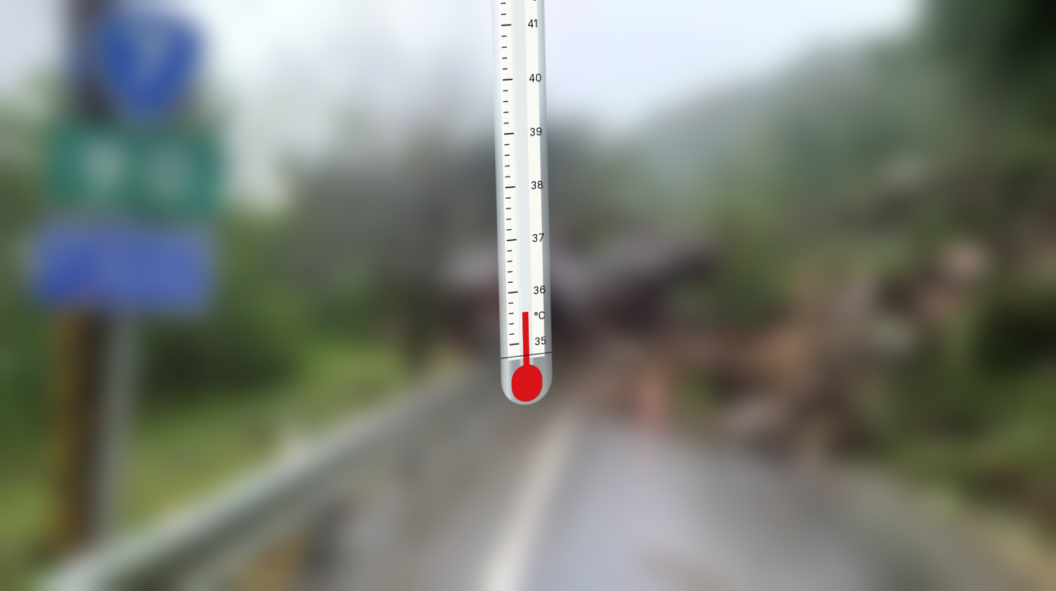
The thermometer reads 35.6; °C
